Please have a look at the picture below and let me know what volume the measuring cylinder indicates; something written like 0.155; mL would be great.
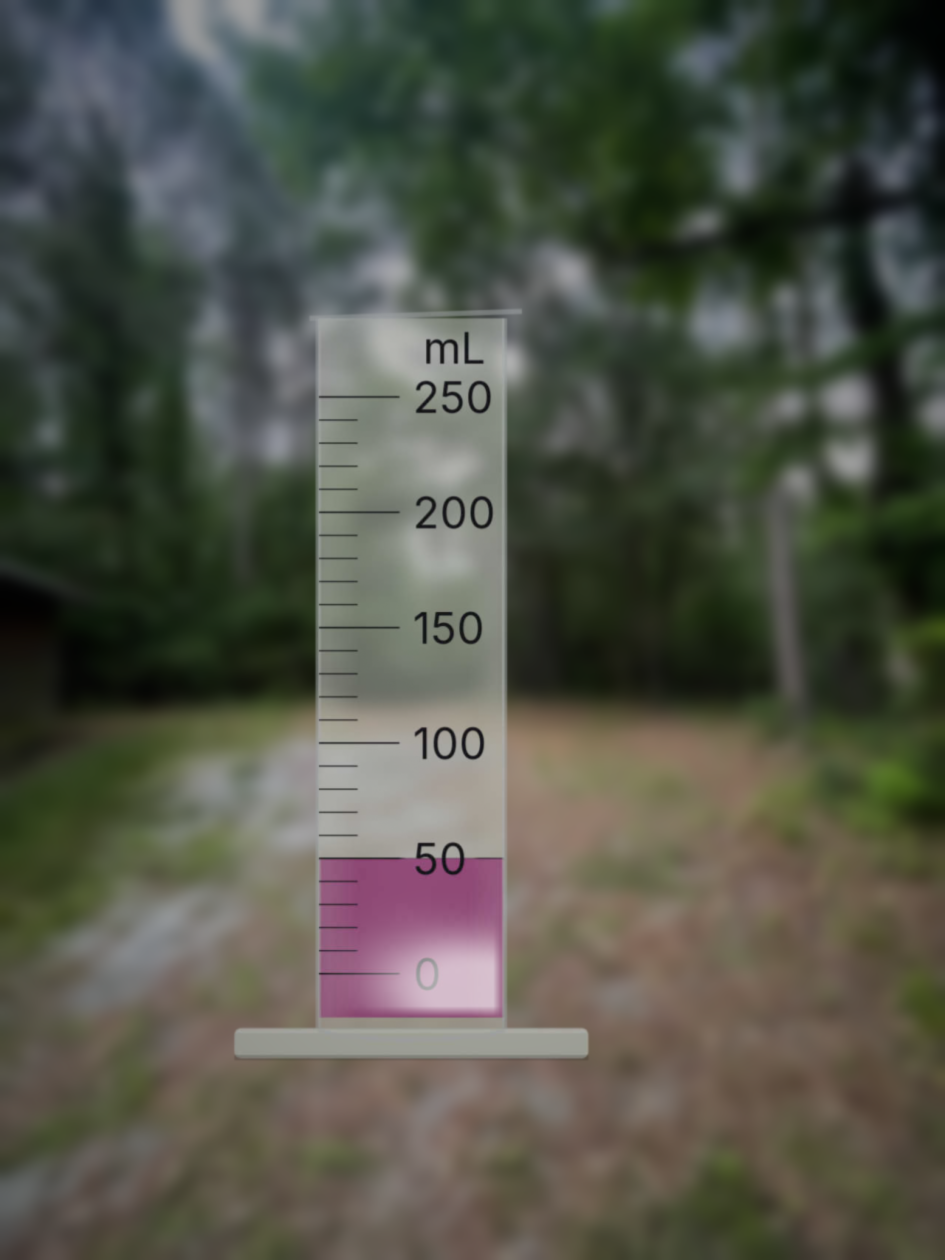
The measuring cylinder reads 50; mL
